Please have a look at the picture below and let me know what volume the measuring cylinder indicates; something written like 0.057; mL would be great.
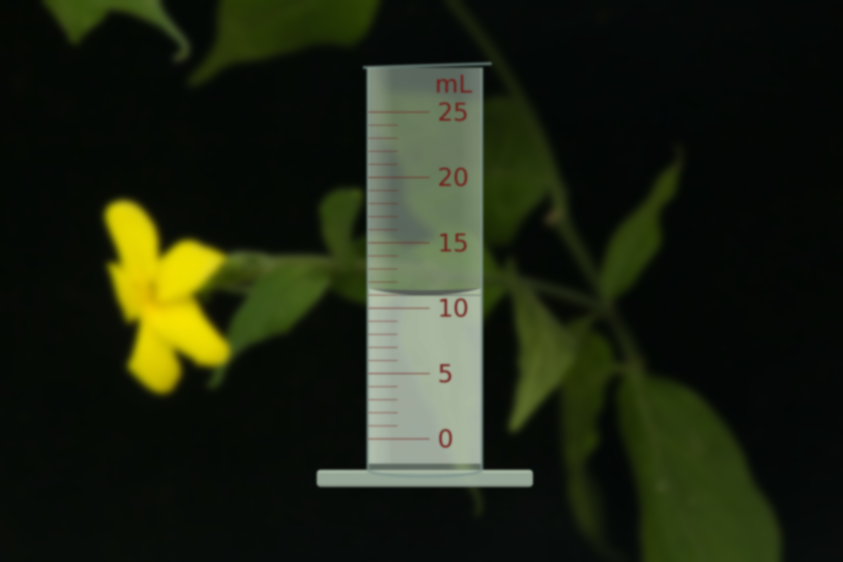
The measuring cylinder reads 11; mL
